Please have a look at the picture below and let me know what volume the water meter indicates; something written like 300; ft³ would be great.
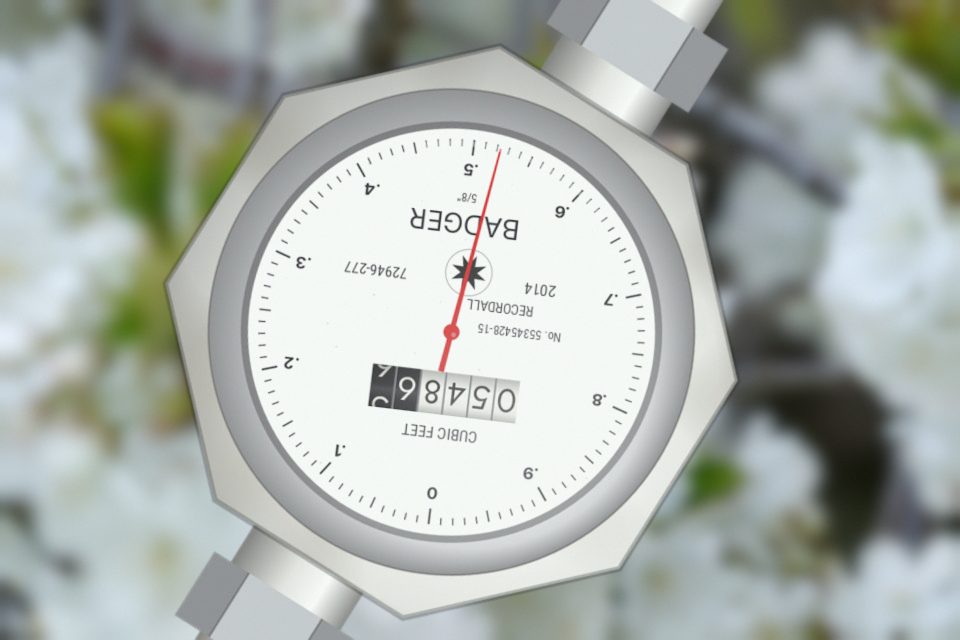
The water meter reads 54865.52; ft³
